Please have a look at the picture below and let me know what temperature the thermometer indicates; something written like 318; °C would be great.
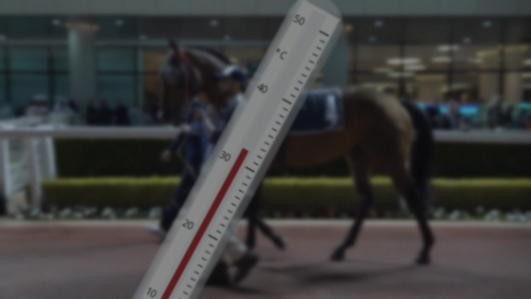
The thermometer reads 32; °C
